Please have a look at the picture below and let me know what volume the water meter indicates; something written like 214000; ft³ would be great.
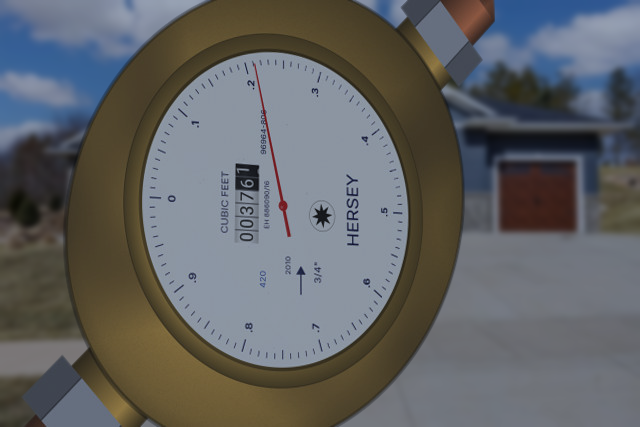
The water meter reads 3761.21; ft³
